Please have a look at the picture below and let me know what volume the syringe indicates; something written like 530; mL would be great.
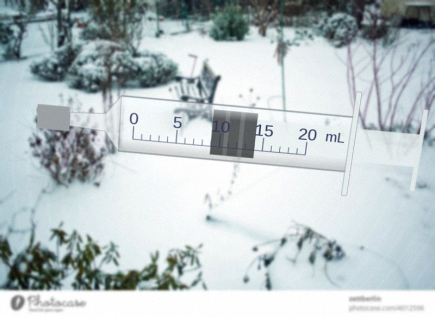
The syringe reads 9; mL
